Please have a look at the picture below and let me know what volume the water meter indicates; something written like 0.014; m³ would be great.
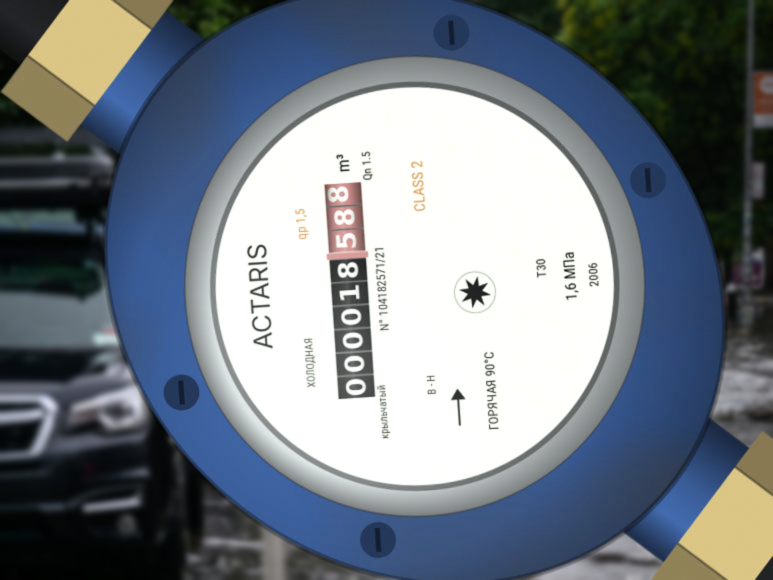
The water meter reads 18.588; m³
